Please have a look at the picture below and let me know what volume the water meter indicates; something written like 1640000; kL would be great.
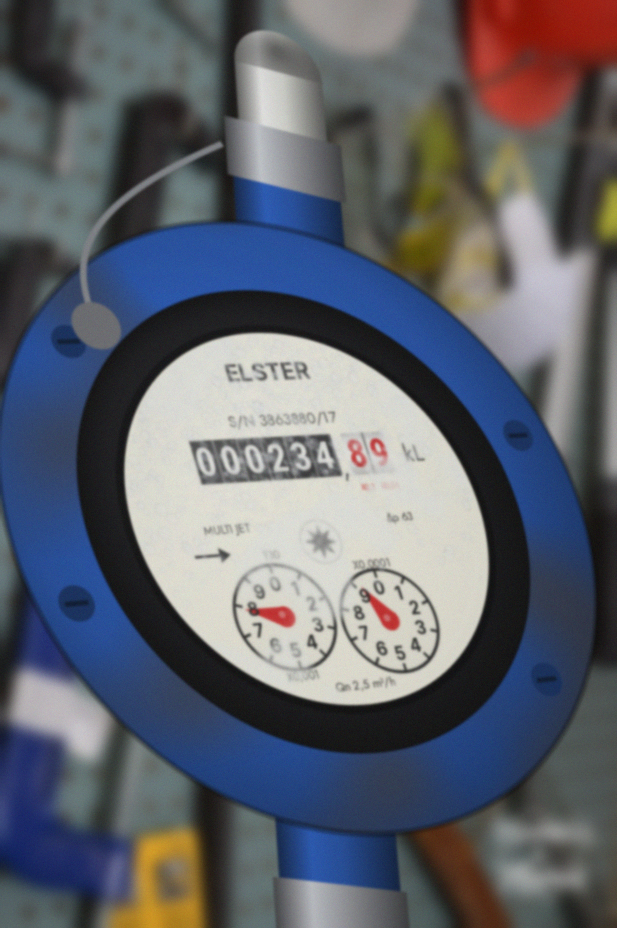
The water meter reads 234.8979; kL
